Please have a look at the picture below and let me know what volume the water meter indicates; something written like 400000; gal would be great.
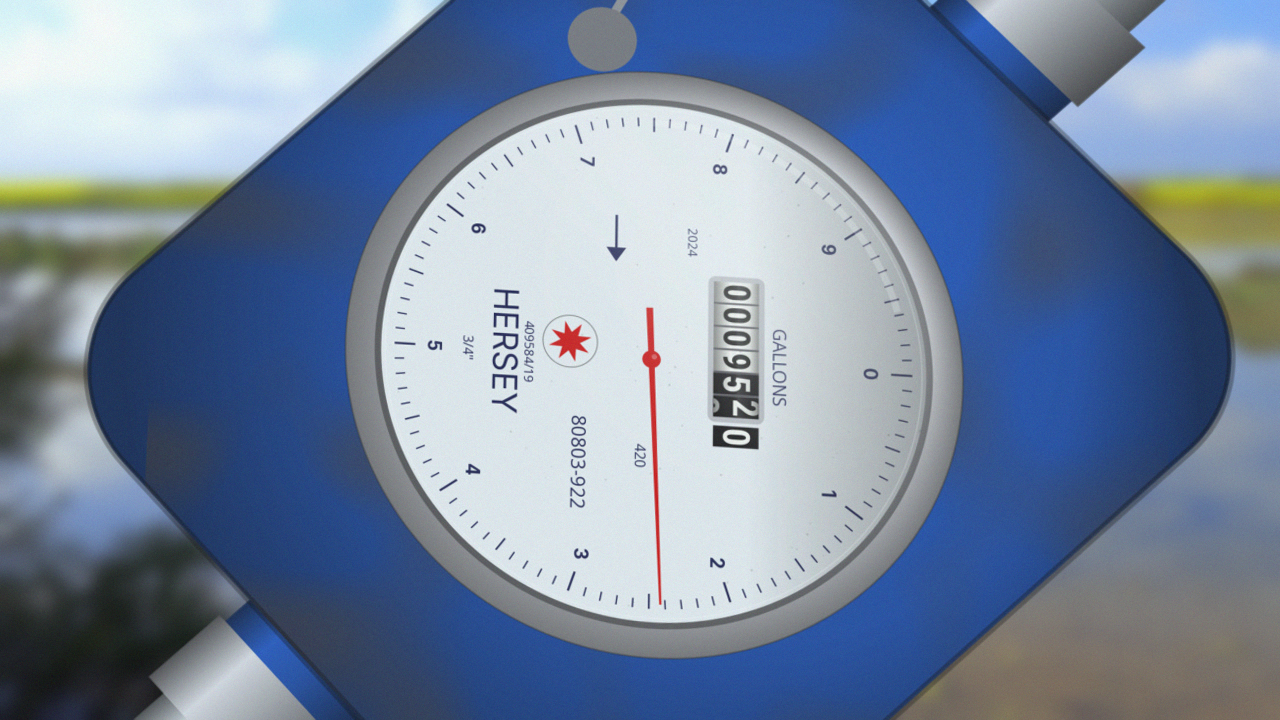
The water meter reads 9522.4; gal
